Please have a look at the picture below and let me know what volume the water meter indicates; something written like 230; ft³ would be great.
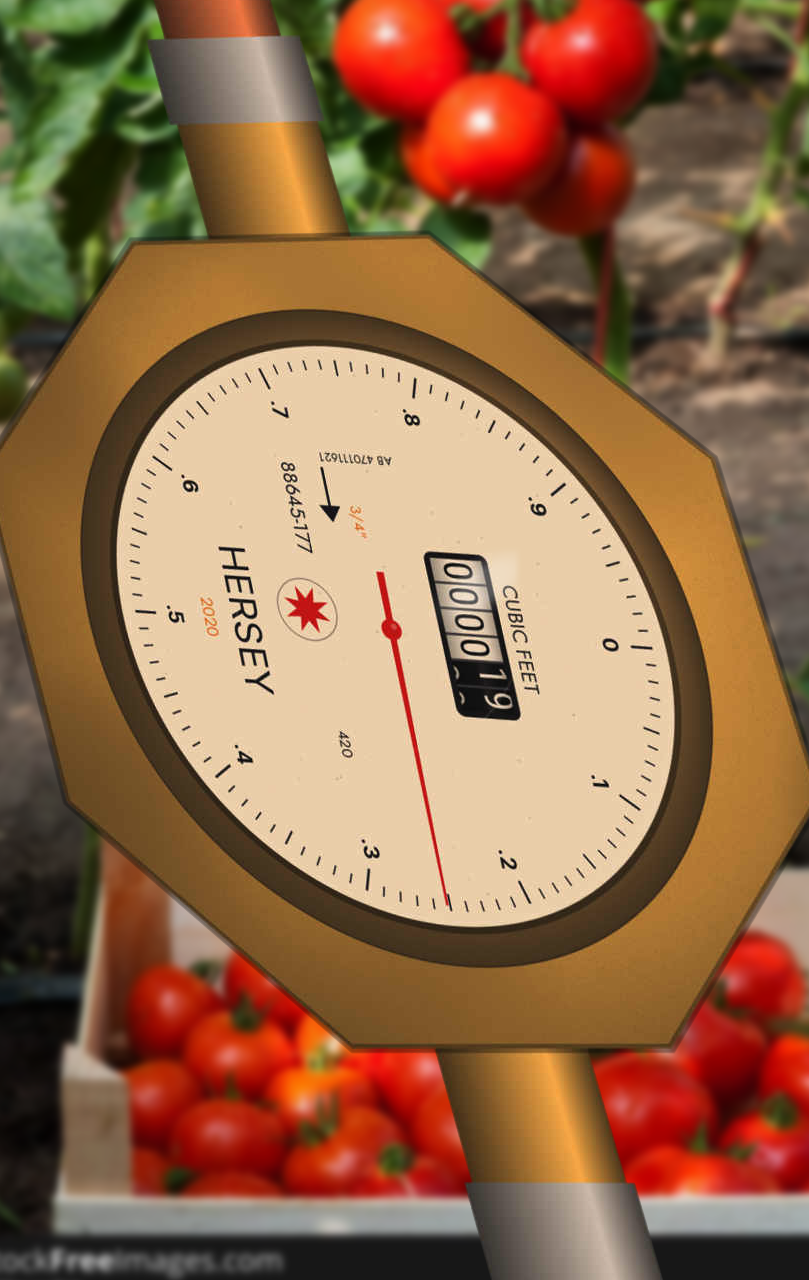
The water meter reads 19.25; ft³
